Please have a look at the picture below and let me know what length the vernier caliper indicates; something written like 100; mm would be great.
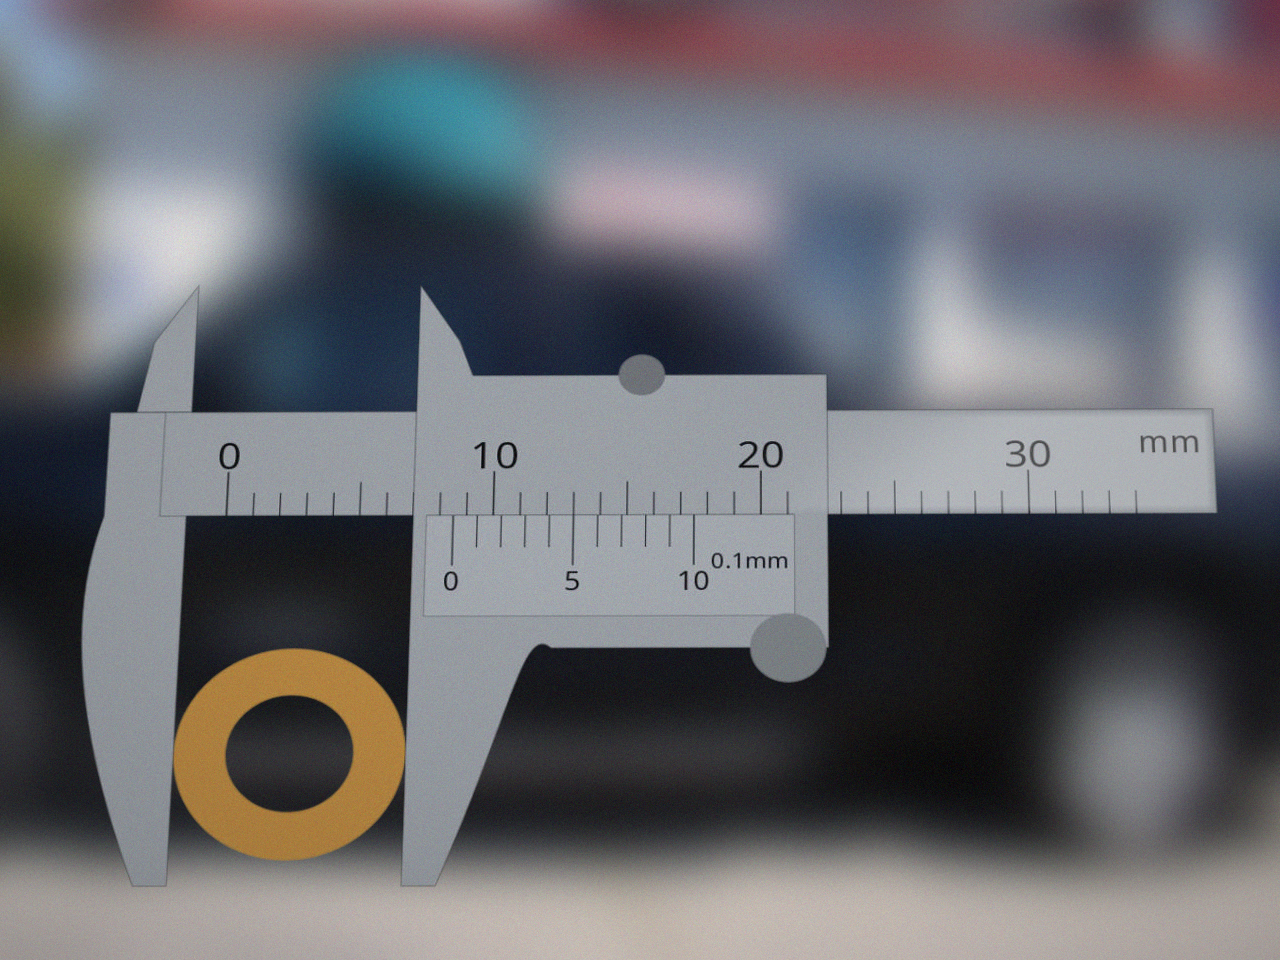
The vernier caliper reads 8.5; mm
